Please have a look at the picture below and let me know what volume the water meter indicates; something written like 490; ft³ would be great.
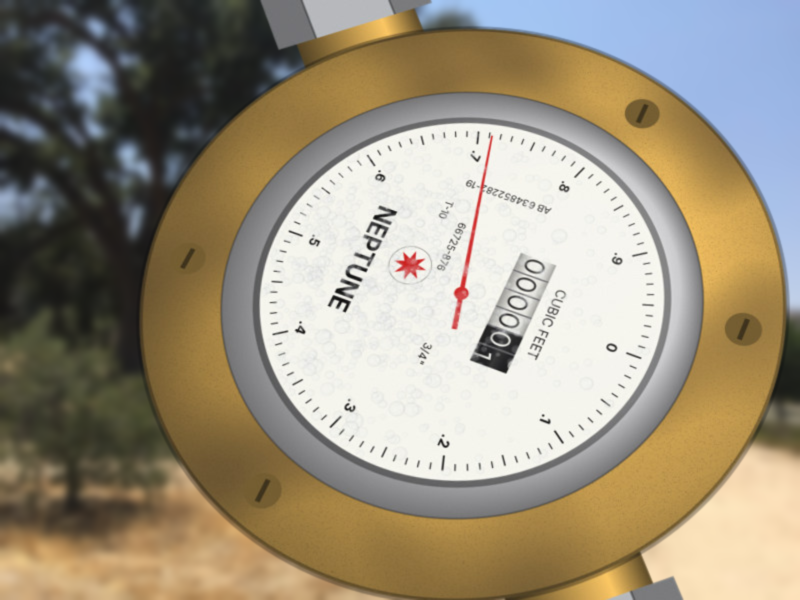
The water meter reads 0.71; ft³
